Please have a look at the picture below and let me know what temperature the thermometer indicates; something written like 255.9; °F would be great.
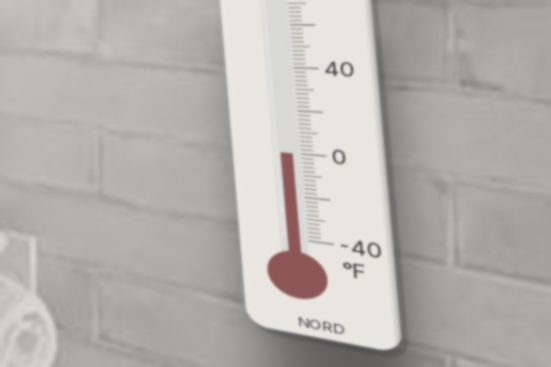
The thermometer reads 0; °F
